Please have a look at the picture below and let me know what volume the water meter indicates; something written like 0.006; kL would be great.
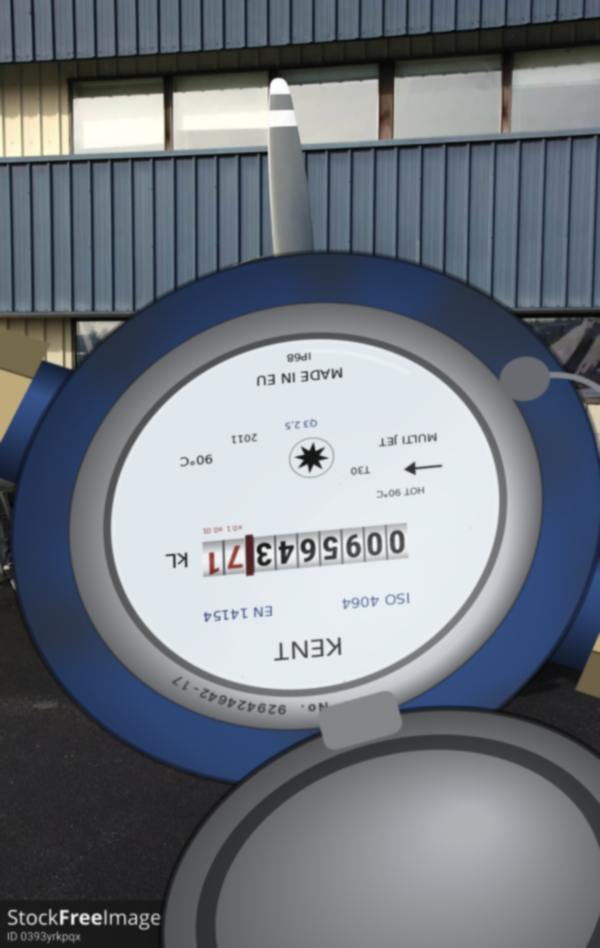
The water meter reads 95643.71; kL
